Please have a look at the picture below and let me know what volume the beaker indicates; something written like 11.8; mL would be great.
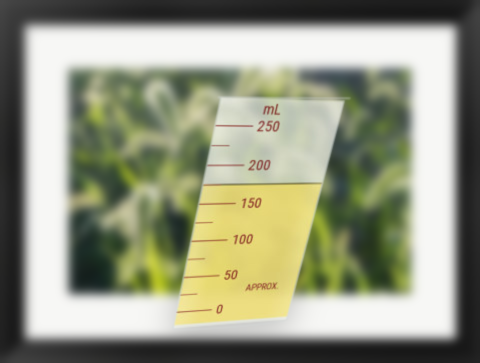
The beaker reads 175; mL
